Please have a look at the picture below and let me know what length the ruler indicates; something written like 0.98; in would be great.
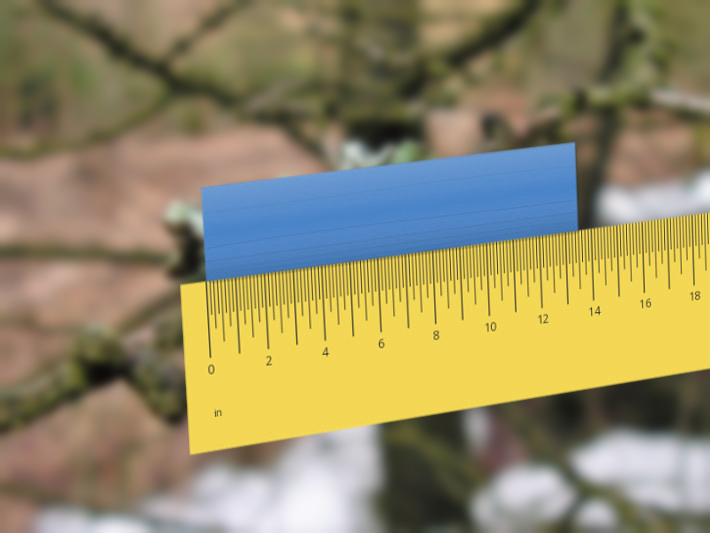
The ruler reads 13.5; in
